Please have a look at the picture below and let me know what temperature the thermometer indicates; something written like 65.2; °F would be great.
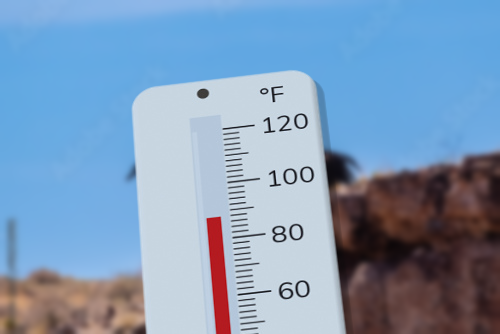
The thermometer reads 88; °F
